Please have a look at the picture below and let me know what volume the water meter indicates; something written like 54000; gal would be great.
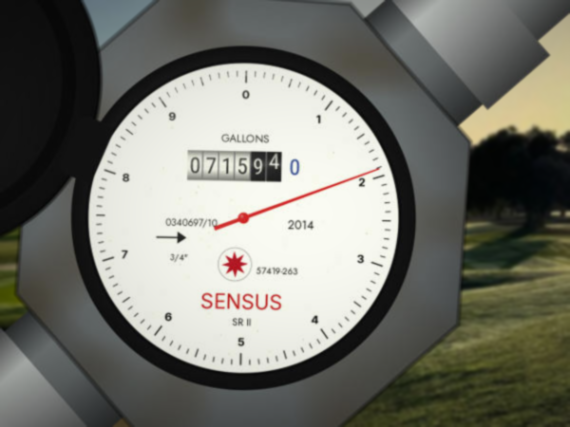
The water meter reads 715941.9; gal
